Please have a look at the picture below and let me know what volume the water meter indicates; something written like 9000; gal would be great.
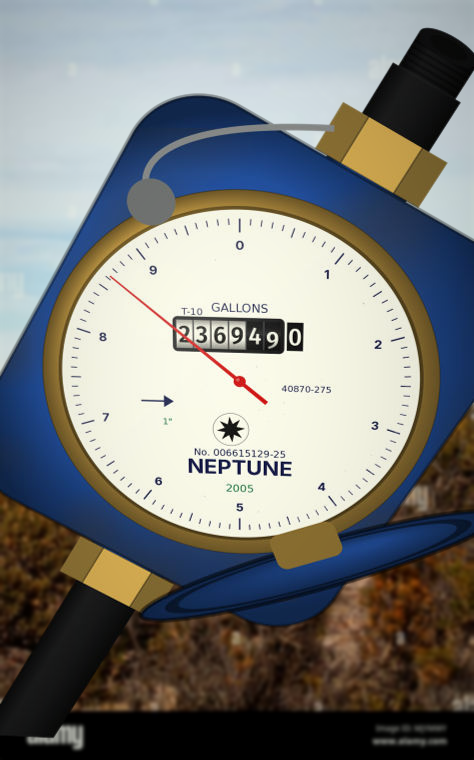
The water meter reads 2369488.6; gal
